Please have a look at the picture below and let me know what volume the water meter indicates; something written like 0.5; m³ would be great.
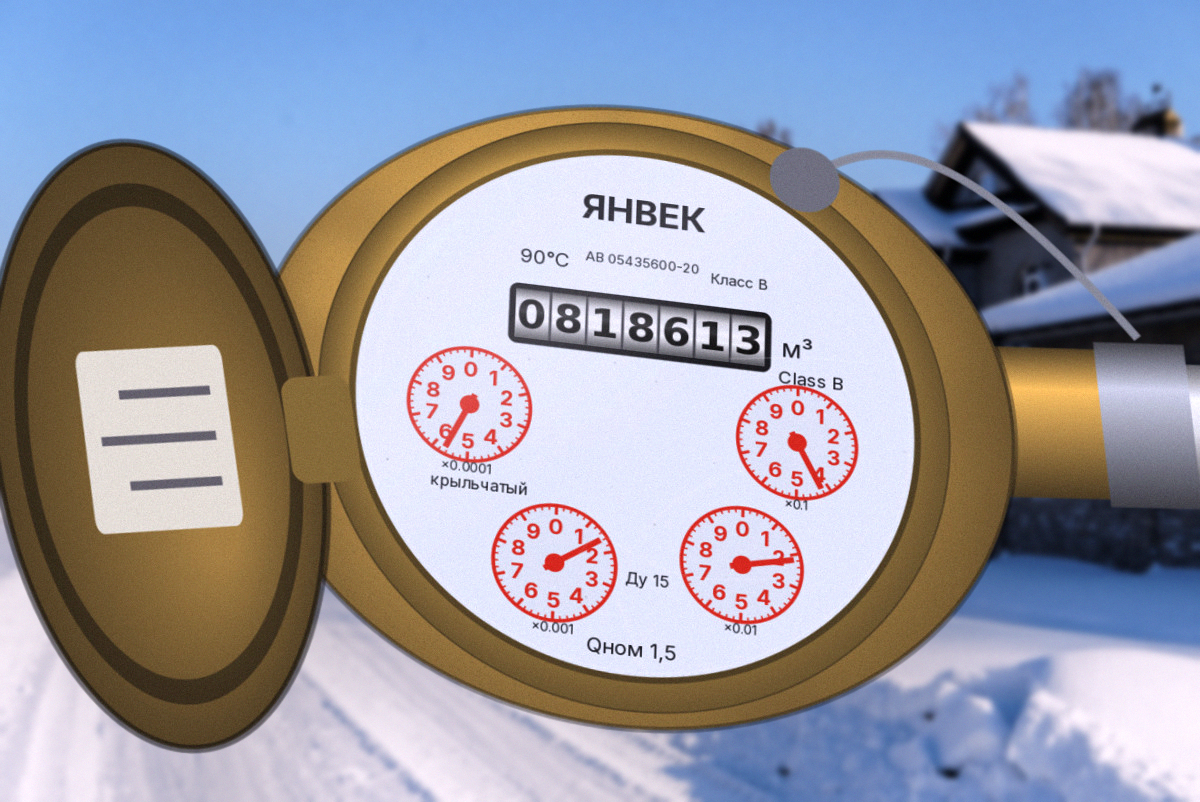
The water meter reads 818613.4215; m³
